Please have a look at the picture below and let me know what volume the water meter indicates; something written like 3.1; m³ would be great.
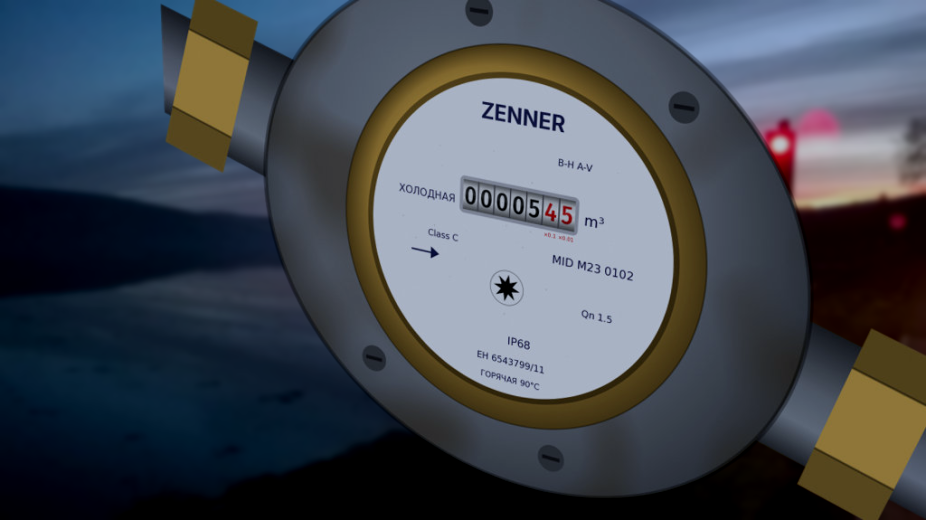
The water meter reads 5.45; m³
